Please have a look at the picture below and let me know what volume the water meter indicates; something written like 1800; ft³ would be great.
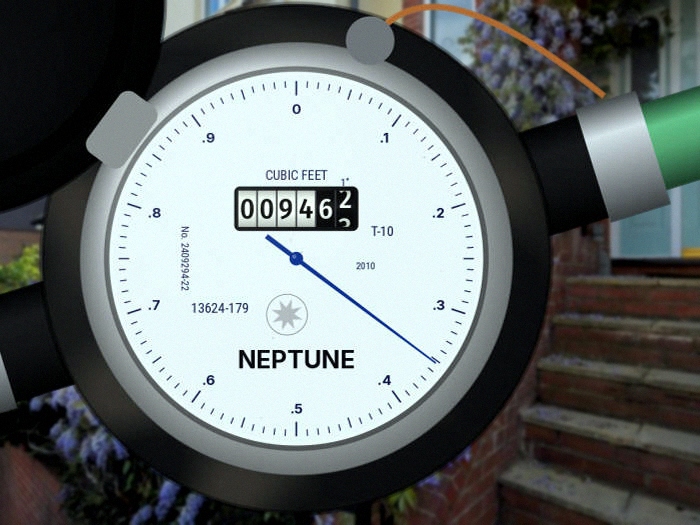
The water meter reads 9462.35; ft³
